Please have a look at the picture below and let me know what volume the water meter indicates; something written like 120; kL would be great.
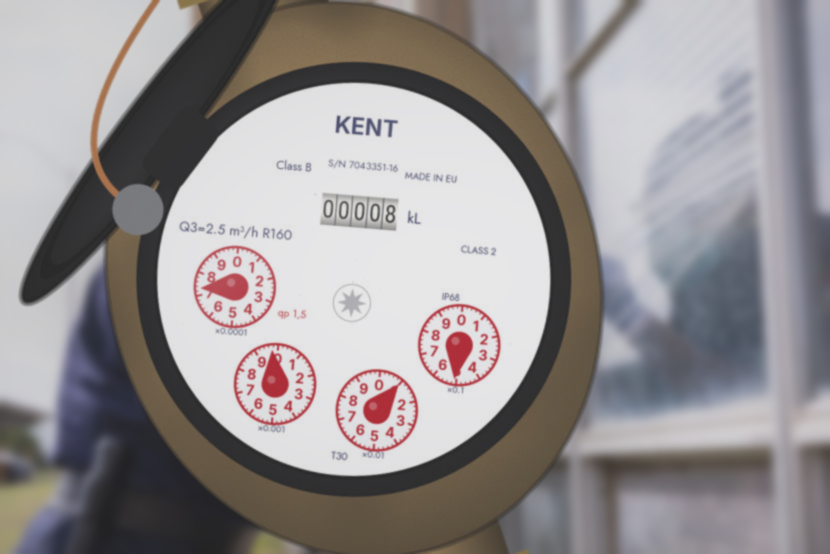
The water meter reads 8.5097; kL
